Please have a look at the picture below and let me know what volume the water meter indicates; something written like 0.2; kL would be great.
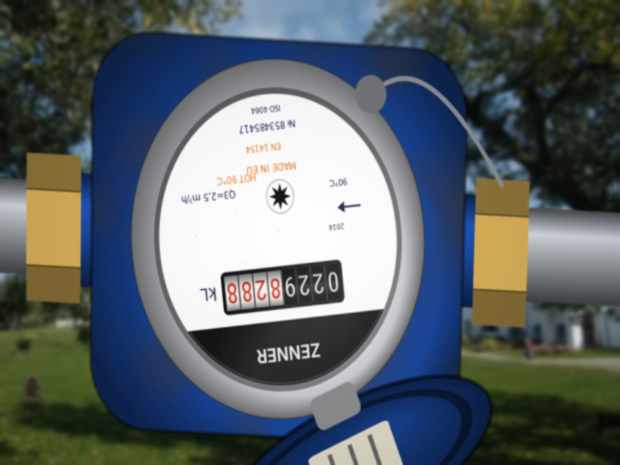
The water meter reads 229.8288; kL
